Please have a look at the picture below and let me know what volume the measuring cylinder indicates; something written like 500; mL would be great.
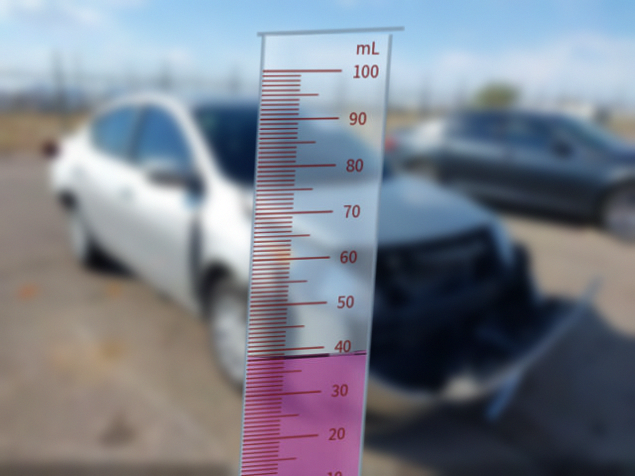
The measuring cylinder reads 38; mL
